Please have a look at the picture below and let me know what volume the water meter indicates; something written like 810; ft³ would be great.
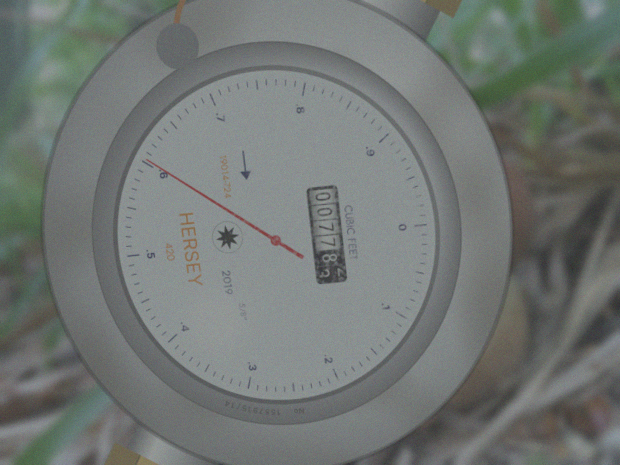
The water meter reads 7782.60; ft³
